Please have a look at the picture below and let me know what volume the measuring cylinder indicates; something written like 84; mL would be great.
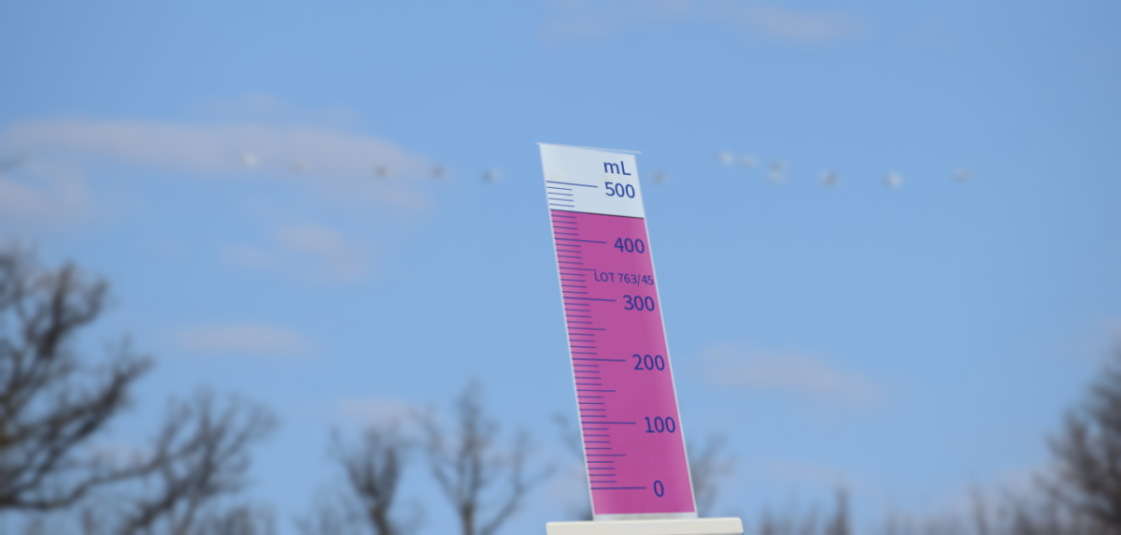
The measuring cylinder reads 450; mL
